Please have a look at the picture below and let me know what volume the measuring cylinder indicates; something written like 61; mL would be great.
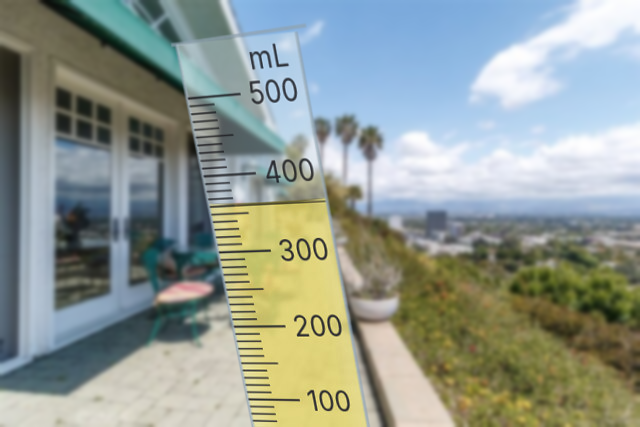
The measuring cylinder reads 360; mL
